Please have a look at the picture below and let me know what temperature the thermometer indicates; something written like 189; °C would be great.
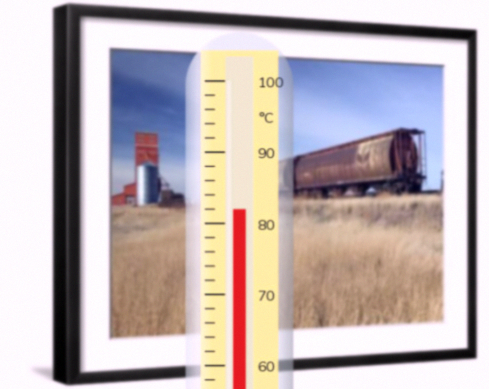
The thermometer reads 82; °C
